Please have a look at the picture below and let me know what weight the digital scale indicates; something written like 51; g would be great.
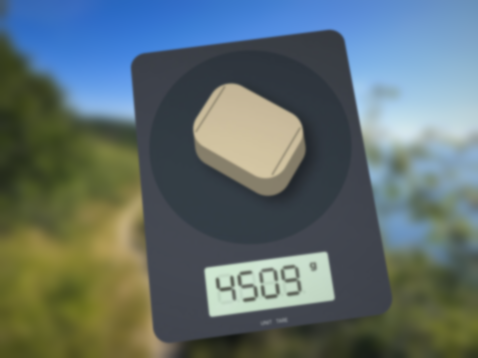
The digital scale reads 4509; g
